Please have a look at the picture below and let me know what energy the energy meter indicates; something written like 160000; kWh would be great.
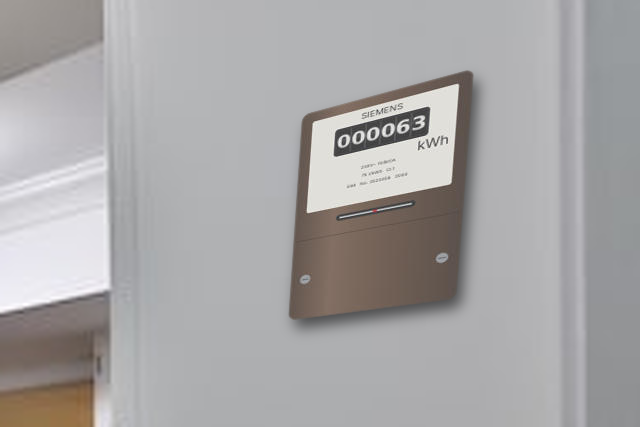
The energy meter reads 63; kWh
